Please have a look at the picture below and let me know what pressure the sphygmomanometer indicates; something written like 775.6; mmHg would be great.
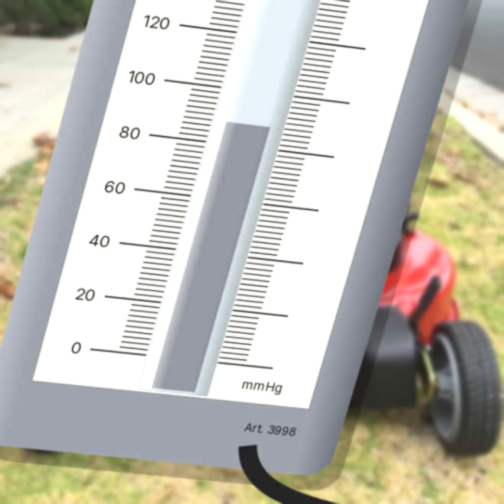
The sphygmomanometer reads 88; mmHg
